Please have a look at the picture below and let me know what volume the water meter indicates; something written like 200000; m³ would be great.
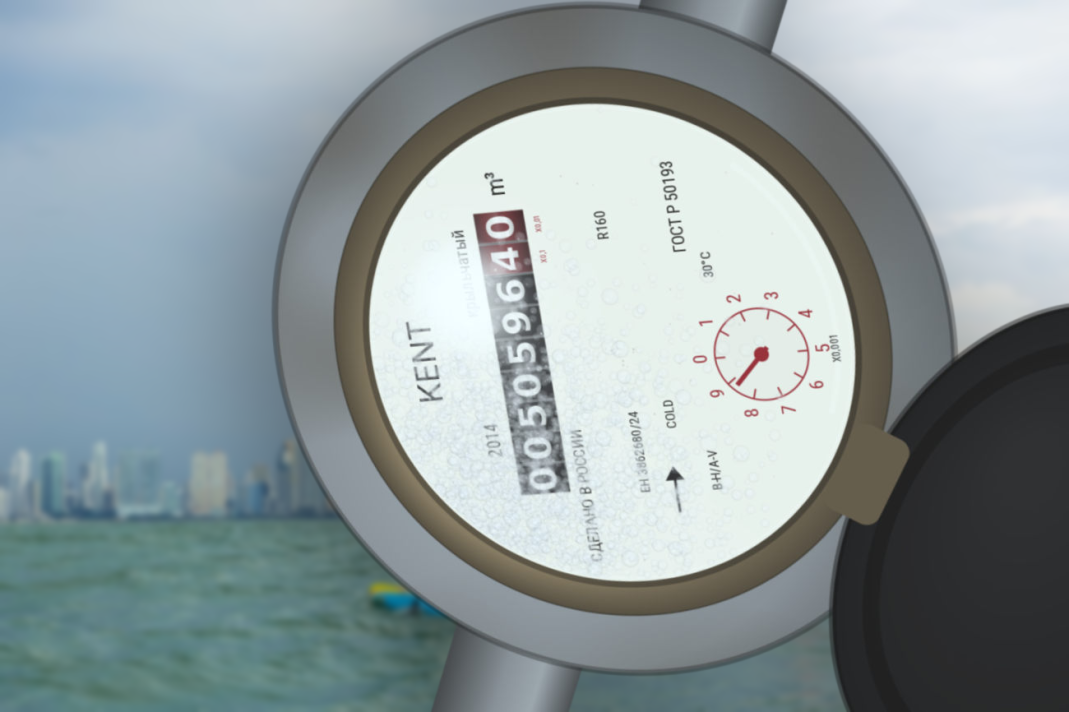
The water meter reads 50596.408; m³
